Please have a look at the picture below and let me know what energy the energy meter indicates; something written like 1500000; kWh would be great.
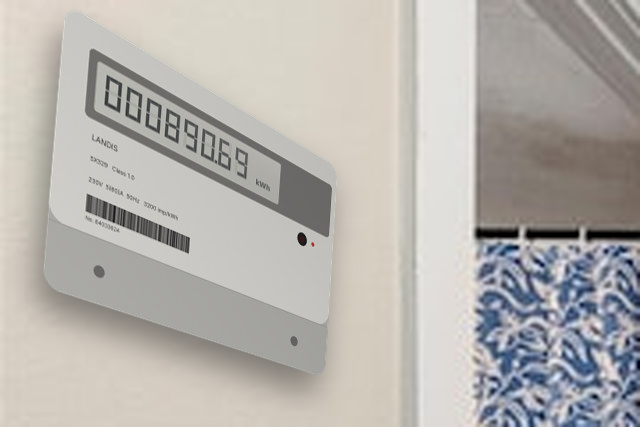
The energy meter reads 890.69; kWh
